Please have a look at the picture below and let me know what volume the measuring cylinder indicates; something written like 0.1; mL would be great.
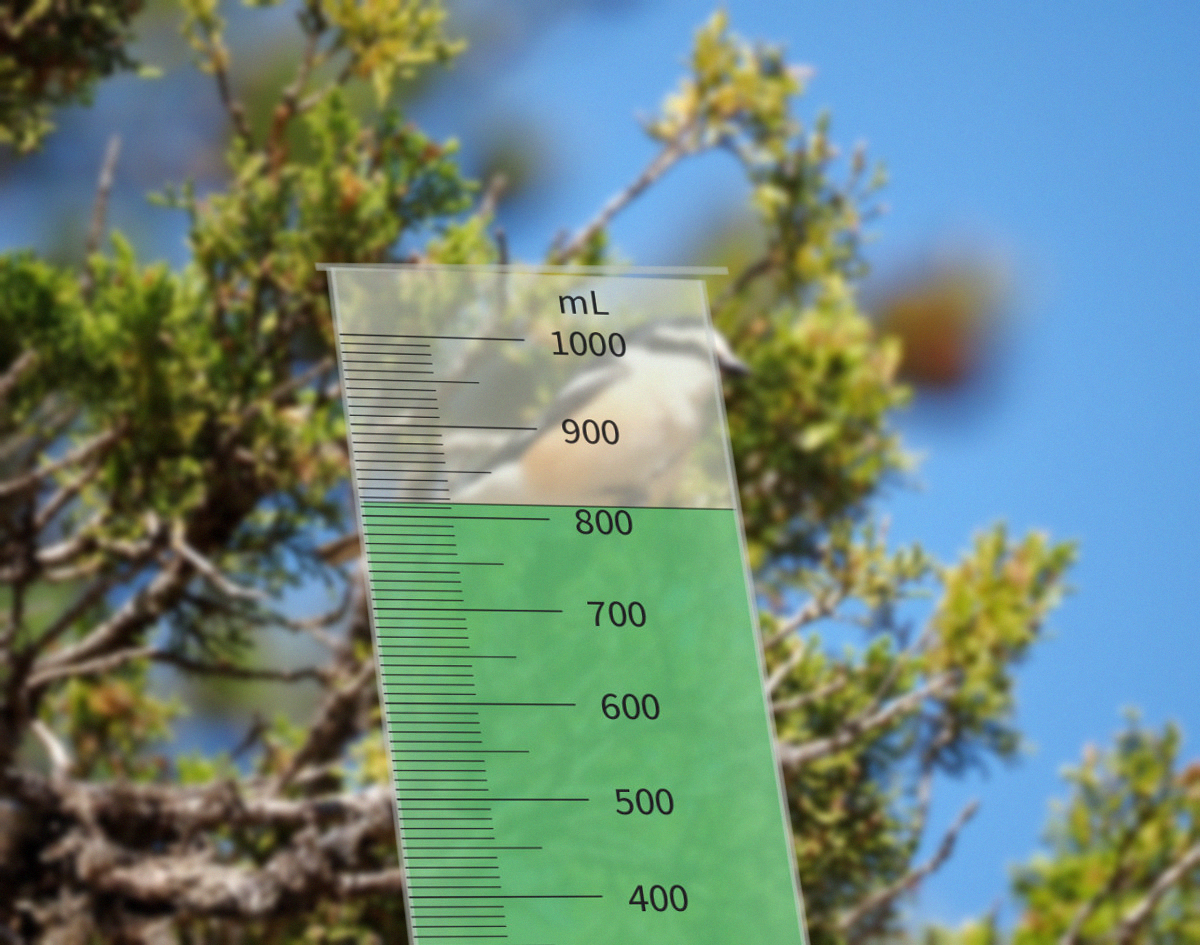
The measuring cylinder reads 815; mL
